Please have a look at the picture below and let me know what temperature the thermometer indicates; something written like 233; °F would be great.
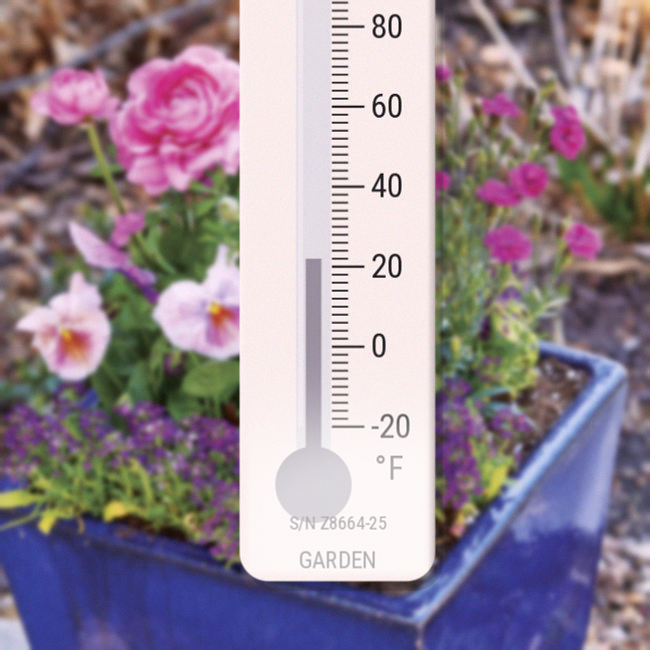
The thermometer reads 22; °F
